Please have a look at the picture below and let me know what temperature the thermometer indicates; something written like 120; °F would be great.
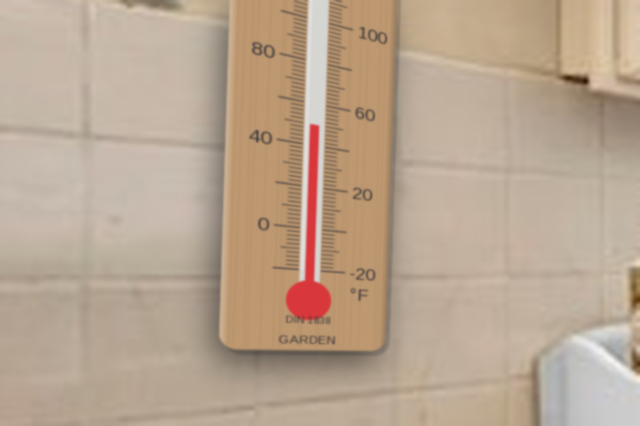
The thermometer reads 50; °F
